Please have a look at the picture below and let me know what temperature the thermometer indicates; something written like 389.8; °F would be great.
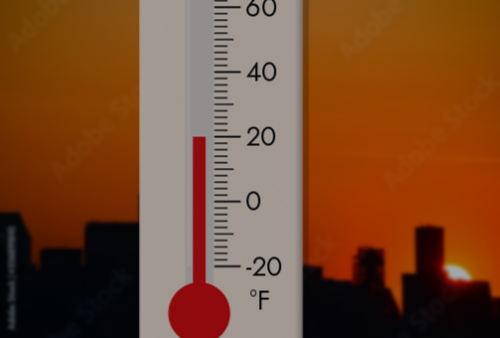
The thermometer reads 20; °F
